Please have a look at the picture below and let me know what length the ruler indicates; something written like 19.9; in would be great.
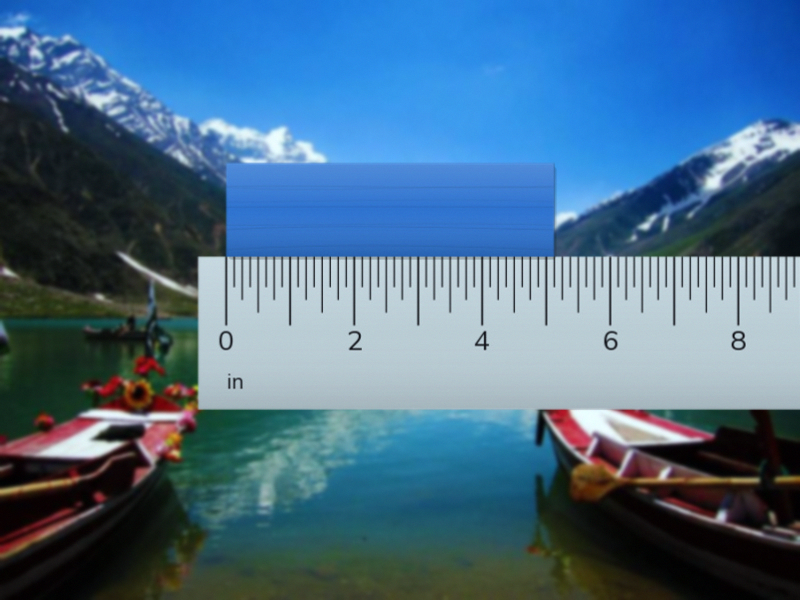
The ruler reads 5.125; in
